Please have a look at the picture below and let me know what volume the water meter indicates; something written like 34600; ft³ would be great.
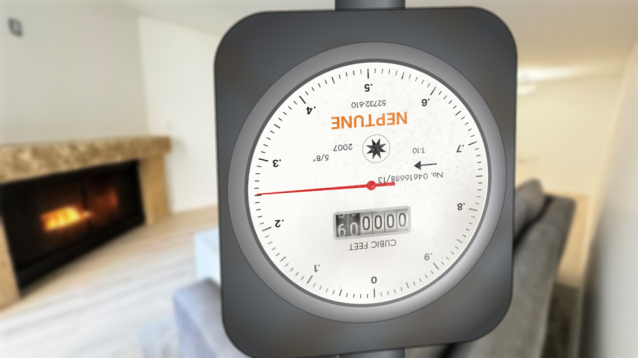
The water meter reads 9.25; ft³
